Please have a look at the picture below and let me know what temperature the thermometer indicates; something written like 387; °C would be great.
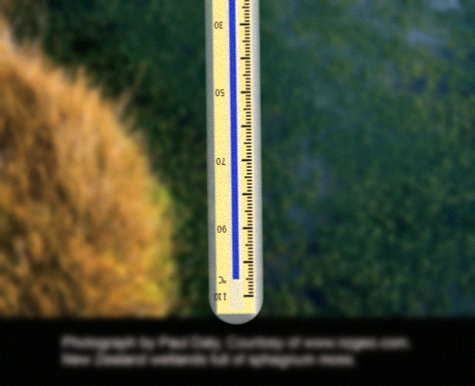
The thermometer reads 105; °C
